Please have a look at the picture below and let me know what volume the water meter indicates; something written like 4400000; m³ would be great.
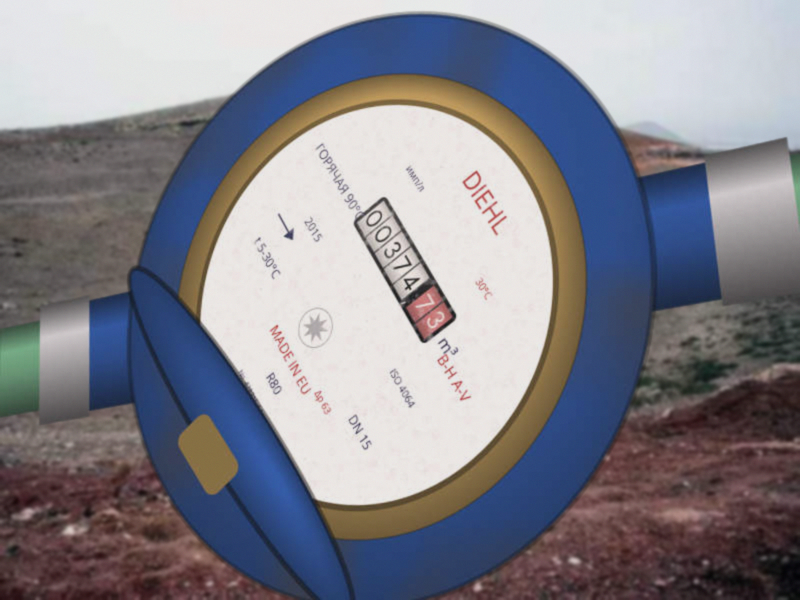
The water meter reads 374.73; m³
